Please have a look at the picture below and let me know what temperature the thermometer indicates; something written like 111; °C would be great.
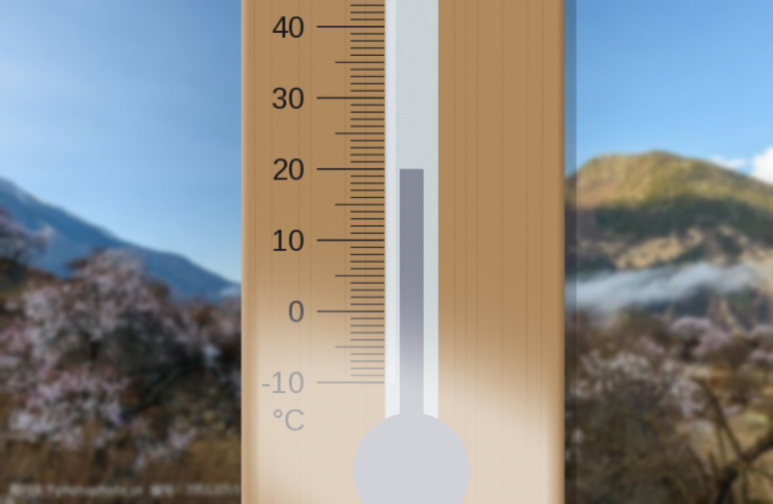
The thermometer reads 20; °C
